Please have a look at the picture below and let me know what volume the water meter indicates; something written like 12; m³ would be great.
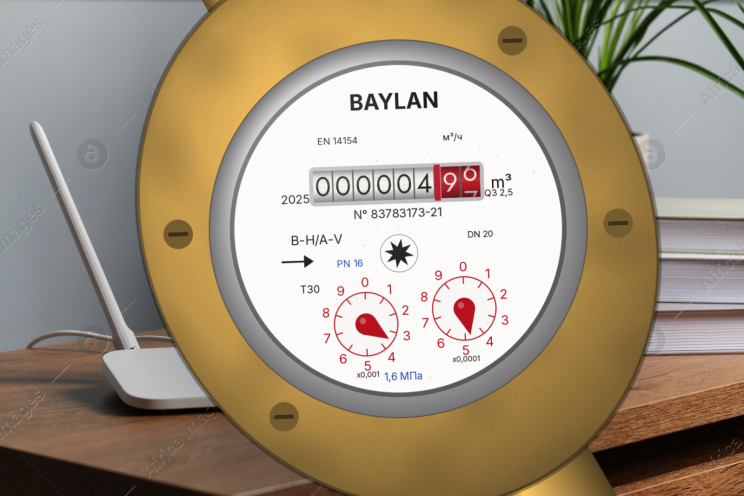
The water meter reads 4.9634; m³
